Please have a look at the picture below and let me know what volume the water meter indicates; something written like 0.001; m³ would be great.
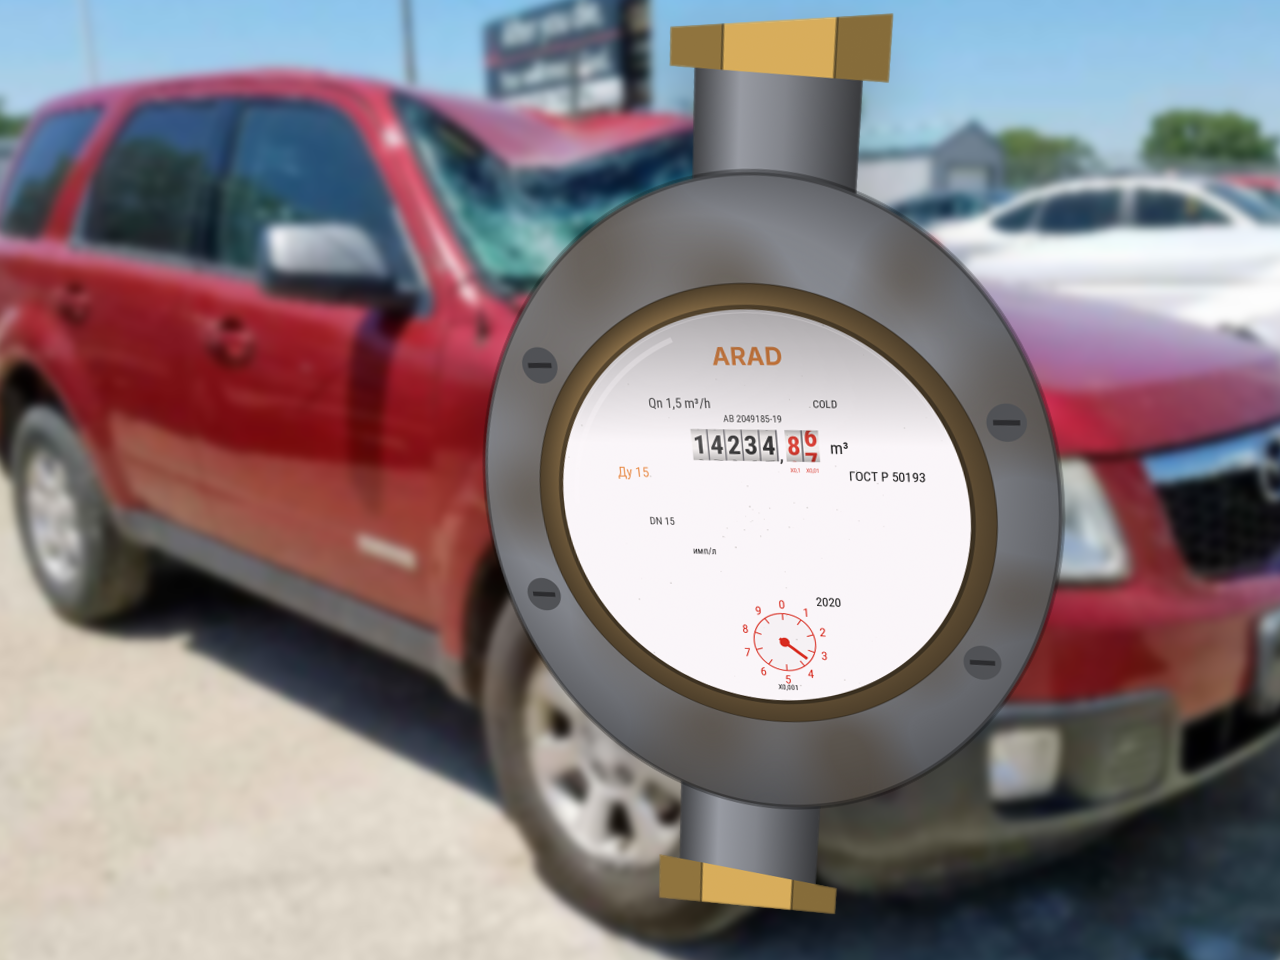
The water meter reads 14234.863; m³
